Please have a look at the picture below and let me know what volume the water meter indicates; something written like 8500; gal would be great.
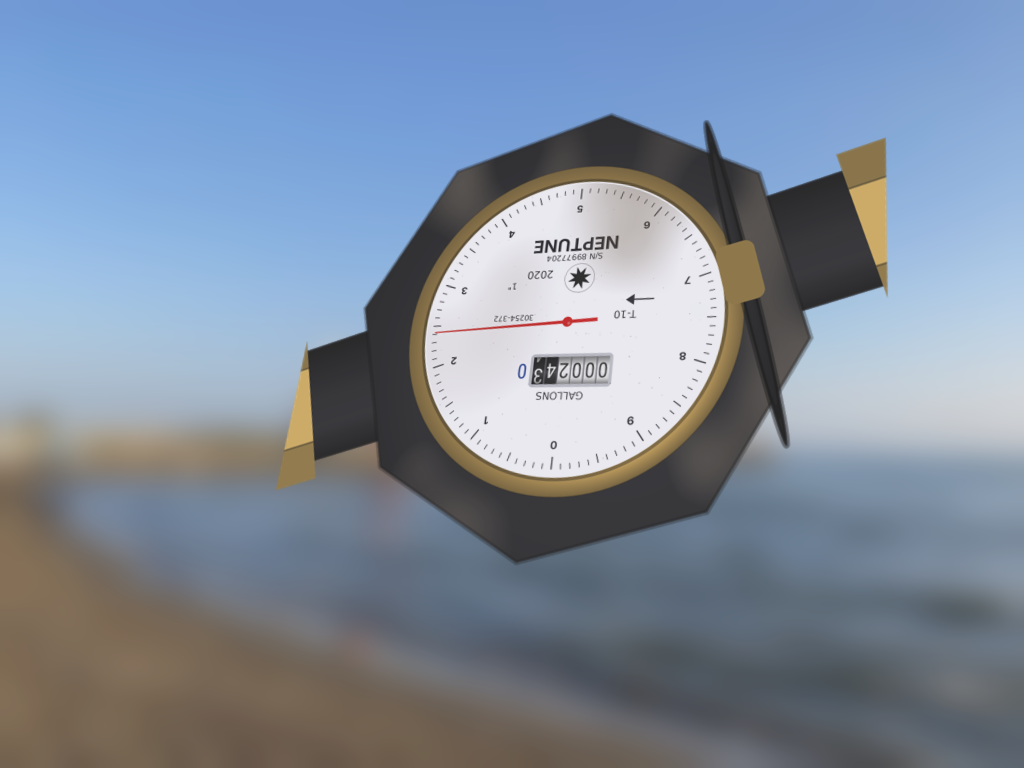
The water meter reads 2432.4; gal
